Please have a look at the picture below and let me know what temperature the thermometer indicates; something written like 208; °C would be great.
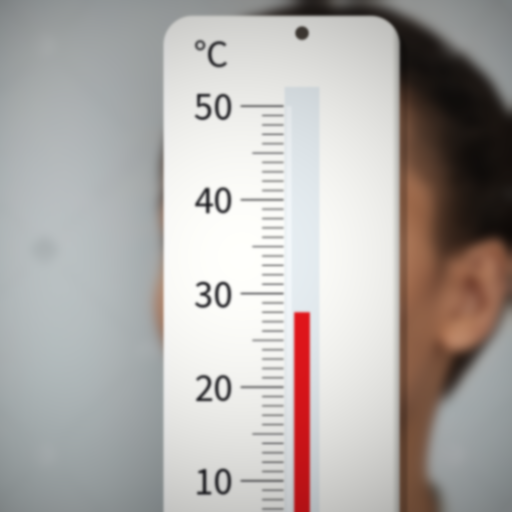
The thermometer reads 28; °C
